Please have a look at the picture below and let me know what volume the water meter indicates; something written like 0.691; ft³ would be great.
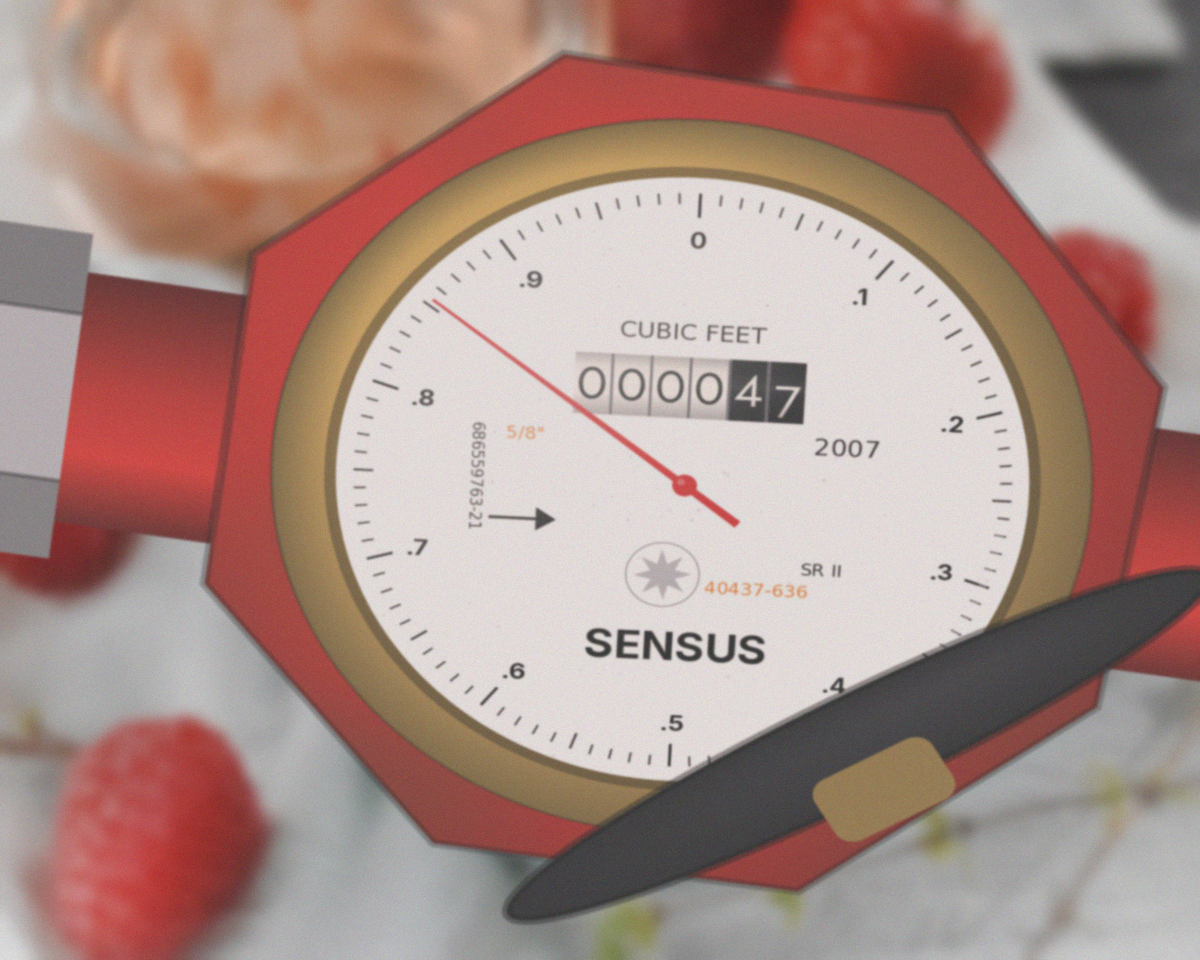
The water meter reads 46.85; ft³
